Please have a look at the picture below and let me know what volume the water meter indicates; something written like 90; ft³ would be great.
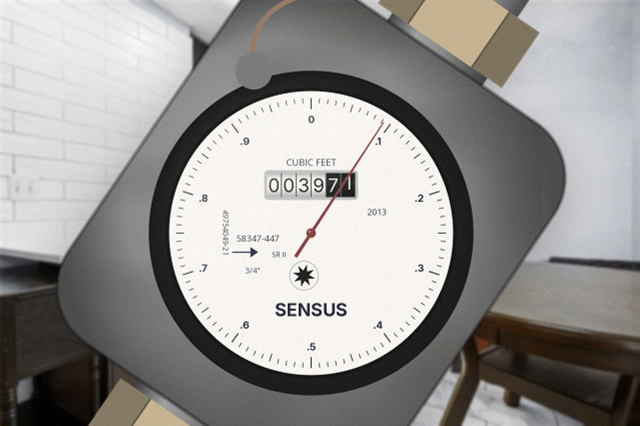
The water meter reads 3971.09; ft³
